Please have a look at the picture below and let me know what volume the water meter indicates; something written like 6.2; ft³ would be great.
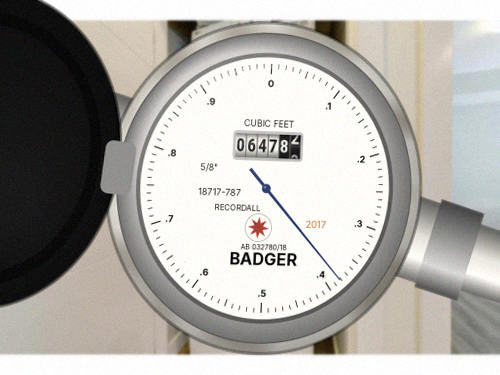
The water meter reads 64782.38; ft³
